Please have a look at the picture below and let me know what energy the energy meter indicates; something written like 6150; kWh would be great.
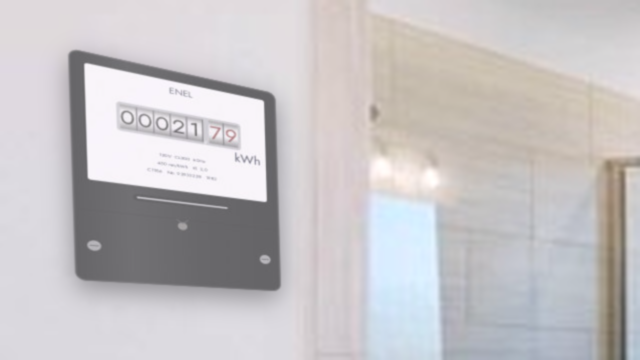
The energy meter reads 21.79; kWh
